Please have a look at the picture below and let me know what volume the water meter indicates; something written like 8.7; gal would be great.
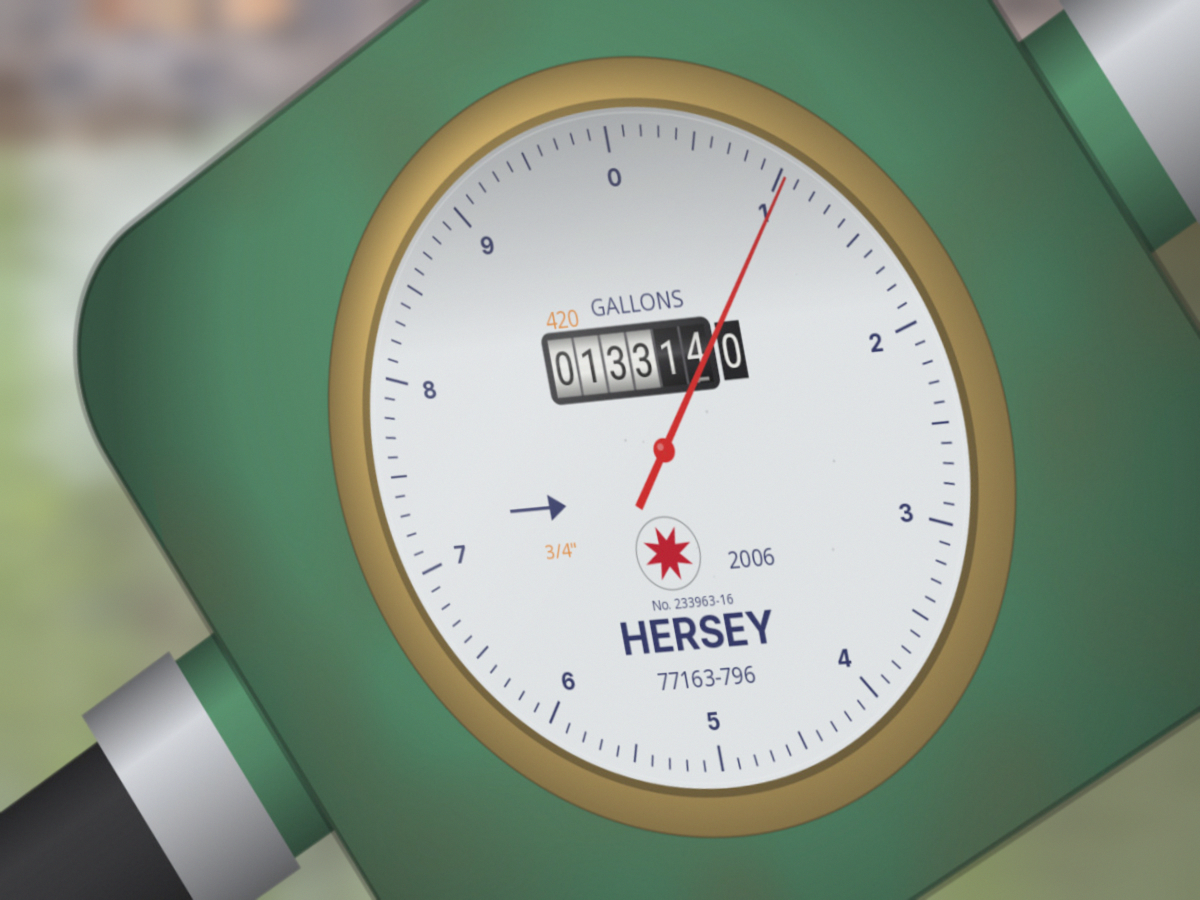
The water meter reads 133141.0; gal
